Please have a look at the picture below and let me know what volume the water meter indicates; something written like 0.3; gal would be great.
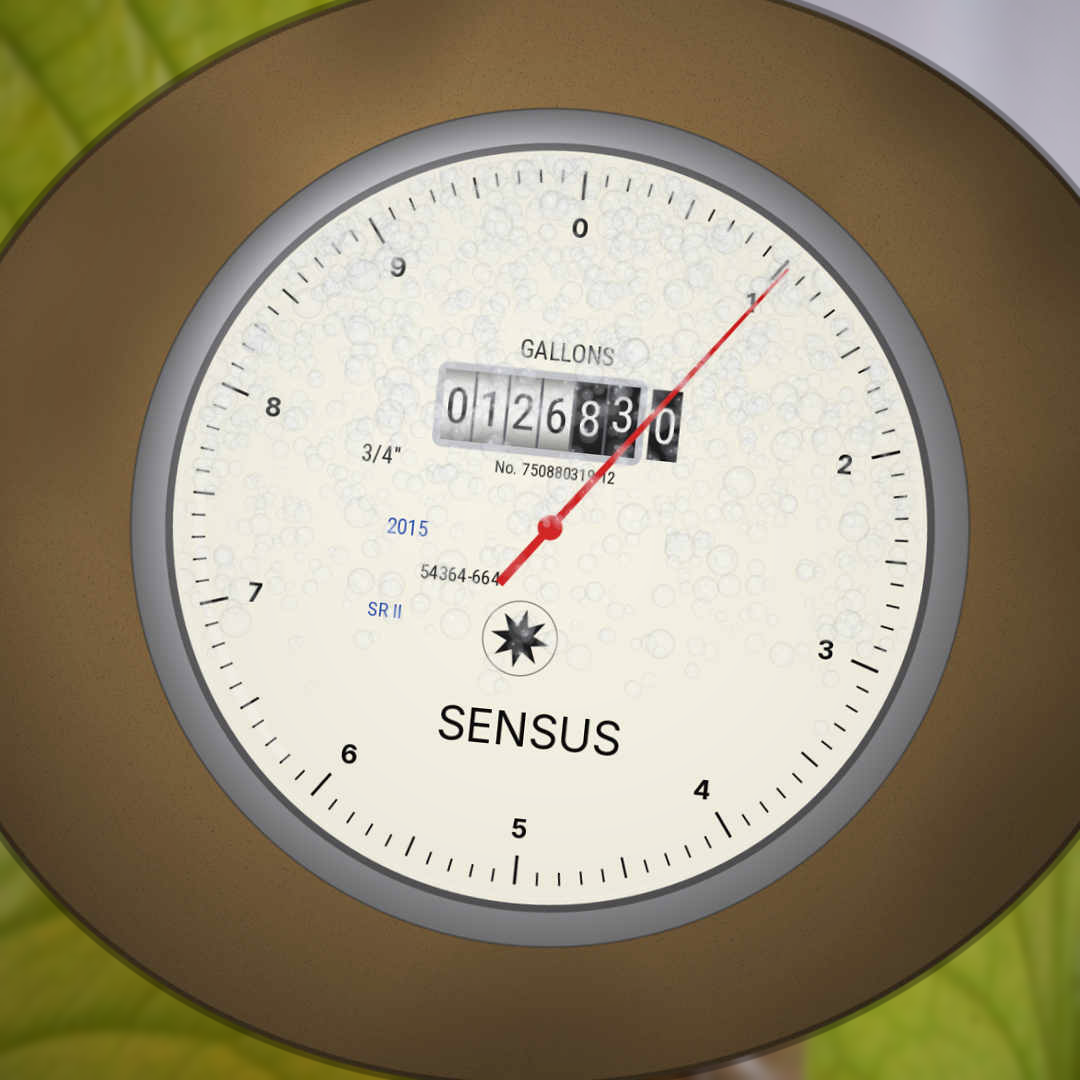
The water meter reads 126831.0; gal
